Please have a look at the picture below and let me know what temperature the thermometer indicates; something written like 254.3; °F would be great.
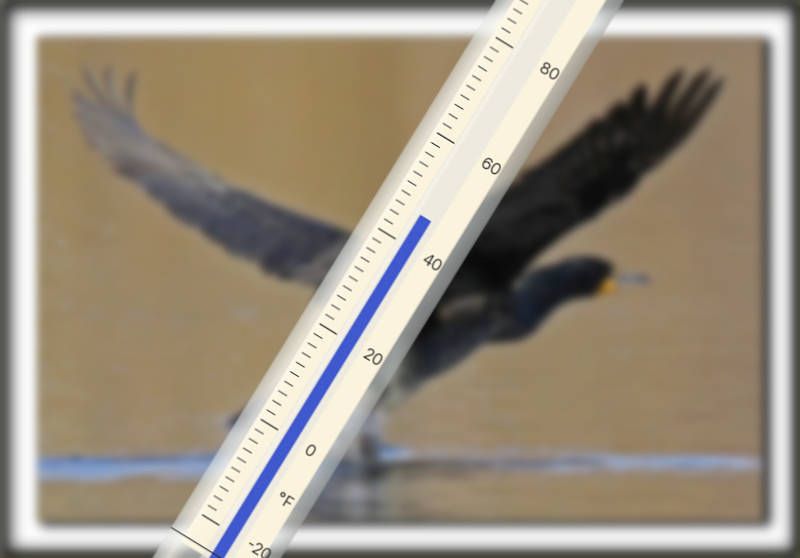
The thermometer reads 46; °F
